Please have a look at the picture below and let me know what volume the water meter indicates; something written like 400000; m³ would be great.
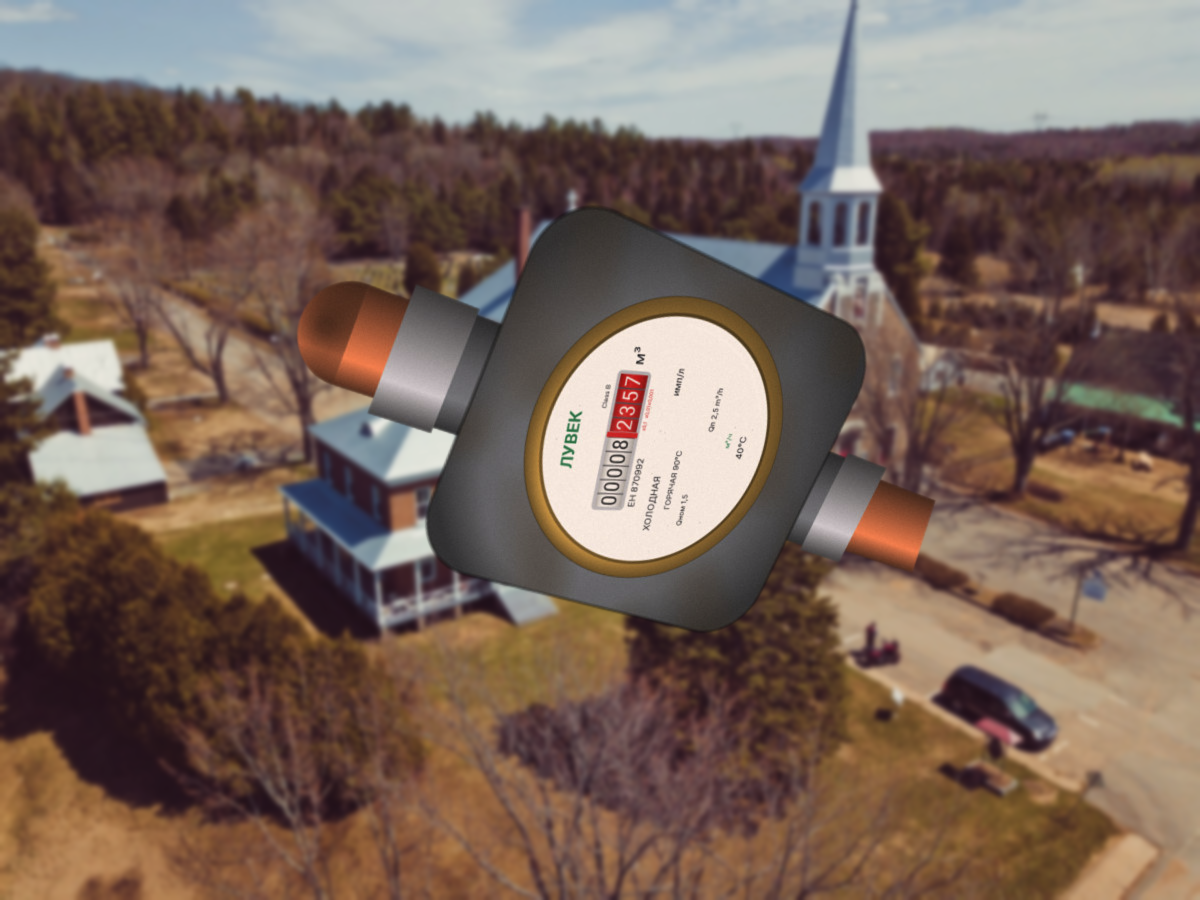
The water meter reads 8.2357; m³
